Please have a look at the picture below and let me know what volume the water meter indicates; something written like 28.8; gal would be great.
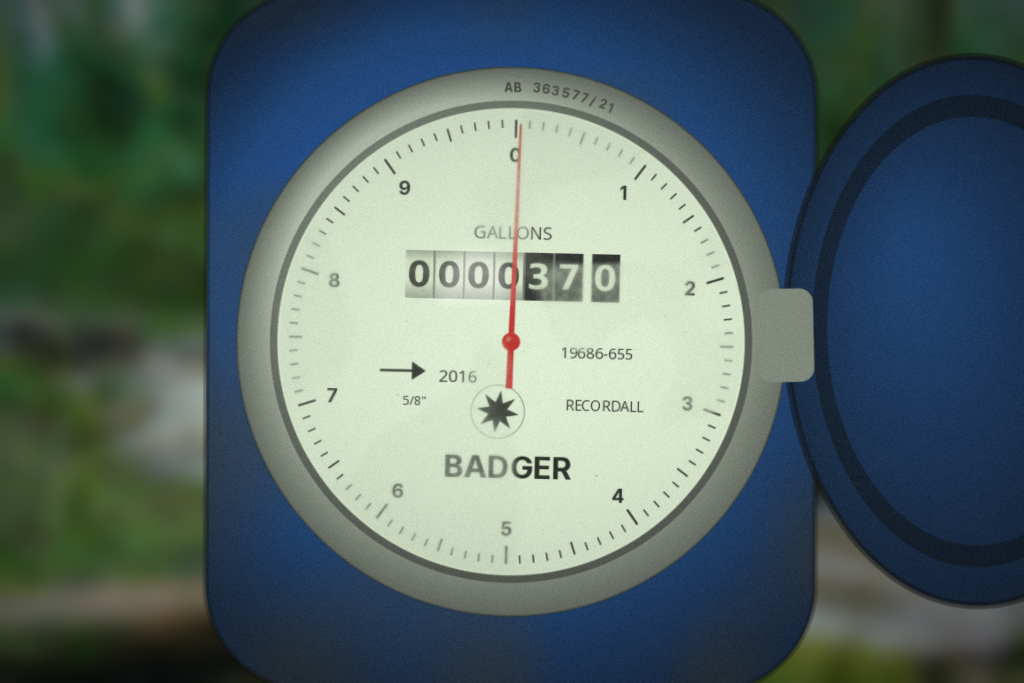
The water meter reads 370.0; gal
